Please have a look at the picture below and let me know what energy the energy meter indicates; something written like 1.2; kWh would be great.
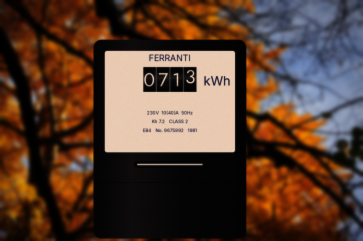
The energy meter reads 713; kWh
